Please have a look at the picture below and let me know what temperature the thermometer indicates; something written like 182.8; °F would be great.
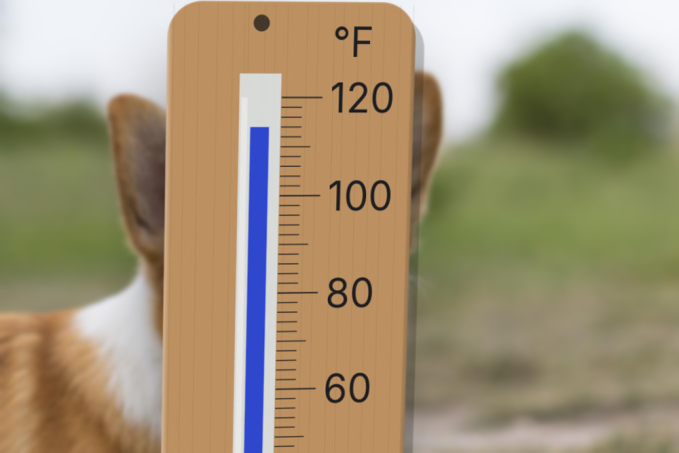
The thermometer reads 114; °F
